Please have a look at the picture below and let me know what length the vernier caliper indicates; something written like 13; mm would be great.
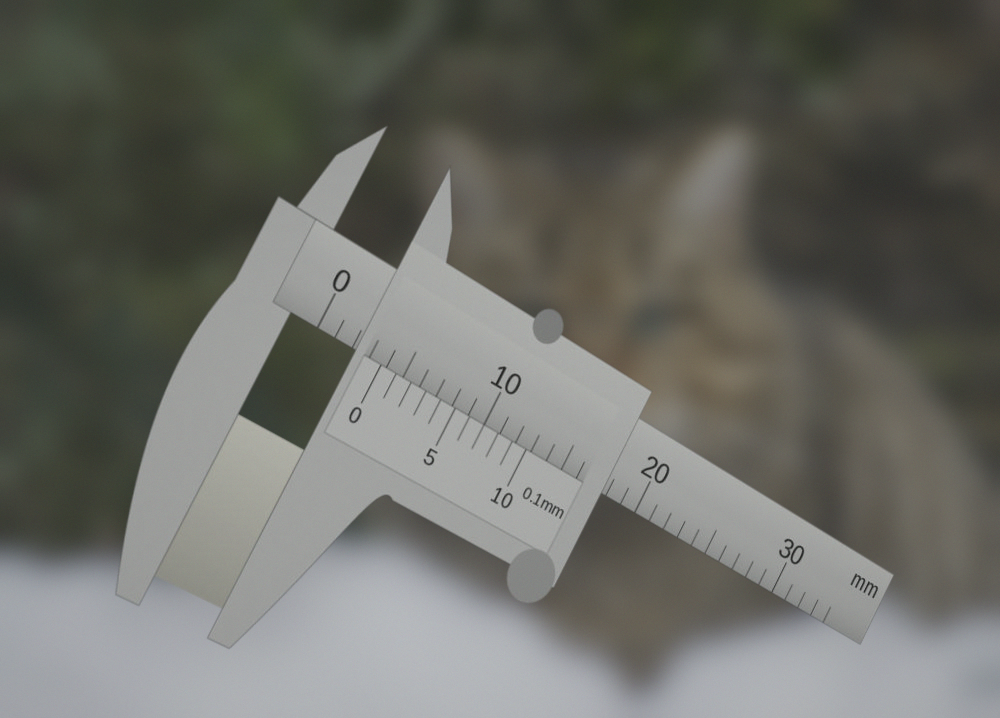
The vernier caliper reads 3.7; mm
